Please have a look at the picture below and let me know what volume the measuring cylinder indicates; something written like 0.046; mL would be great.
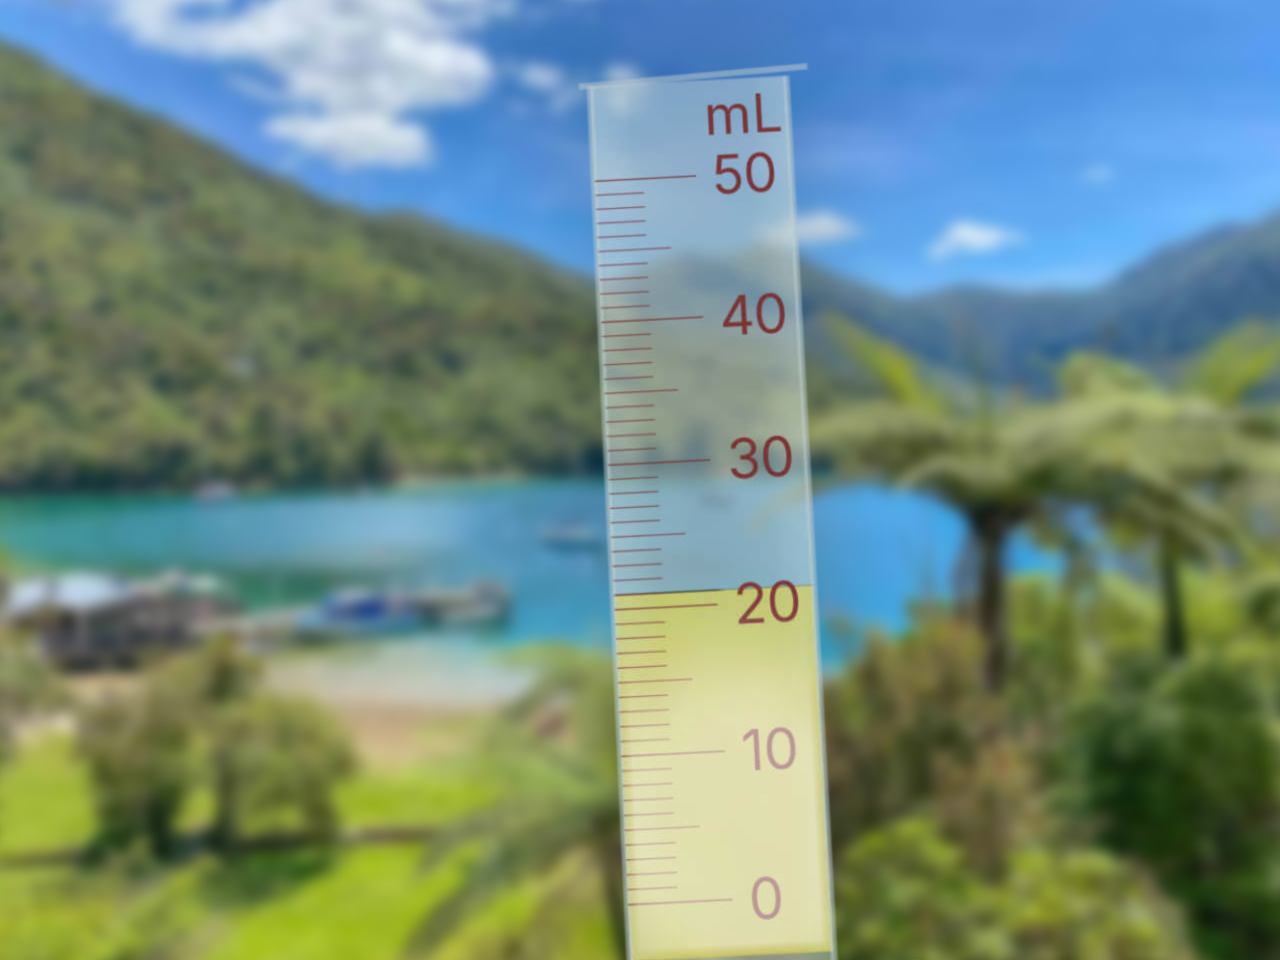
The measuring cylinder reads 21; mL
